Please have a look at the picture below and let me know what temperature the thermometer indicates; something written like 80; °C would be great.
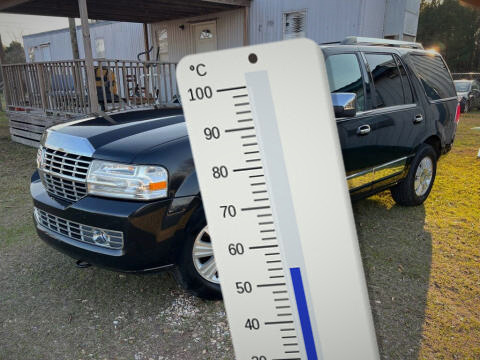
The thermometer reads 54; °C
